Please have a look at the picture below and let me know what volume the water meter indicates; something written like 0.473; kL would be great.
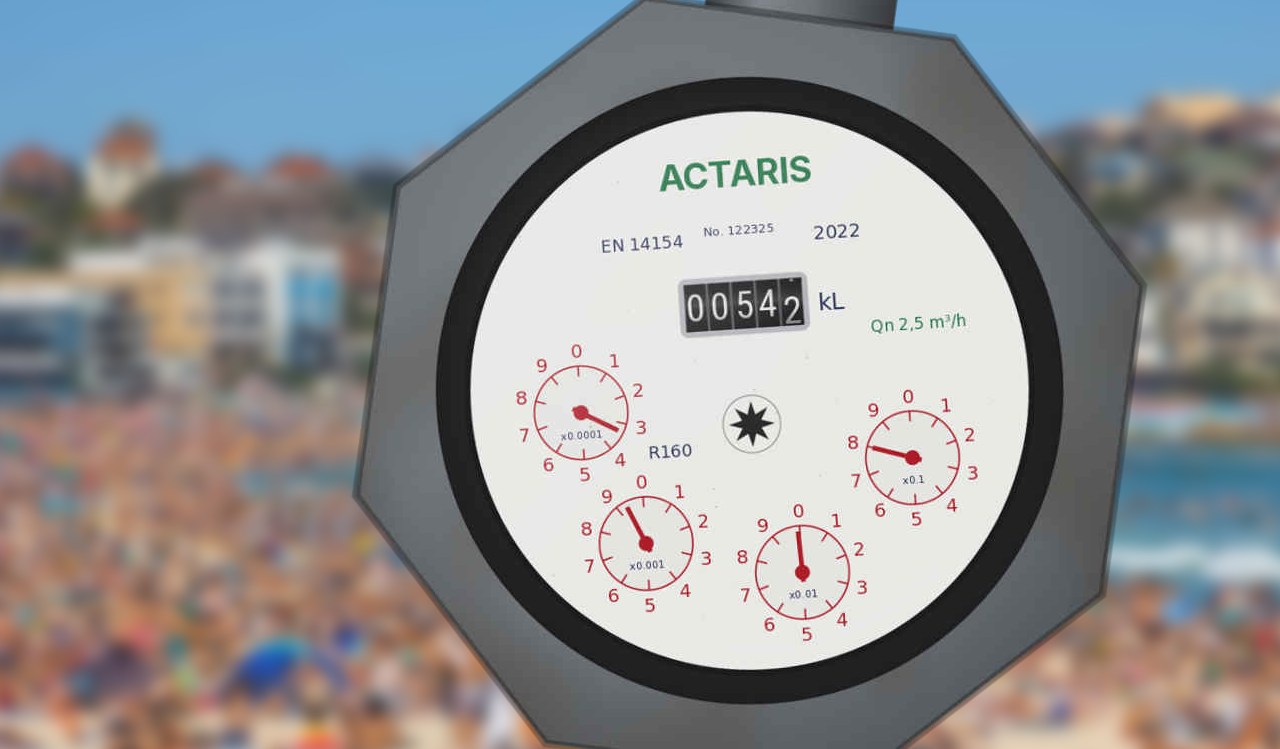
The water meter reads 541.7993; kL
